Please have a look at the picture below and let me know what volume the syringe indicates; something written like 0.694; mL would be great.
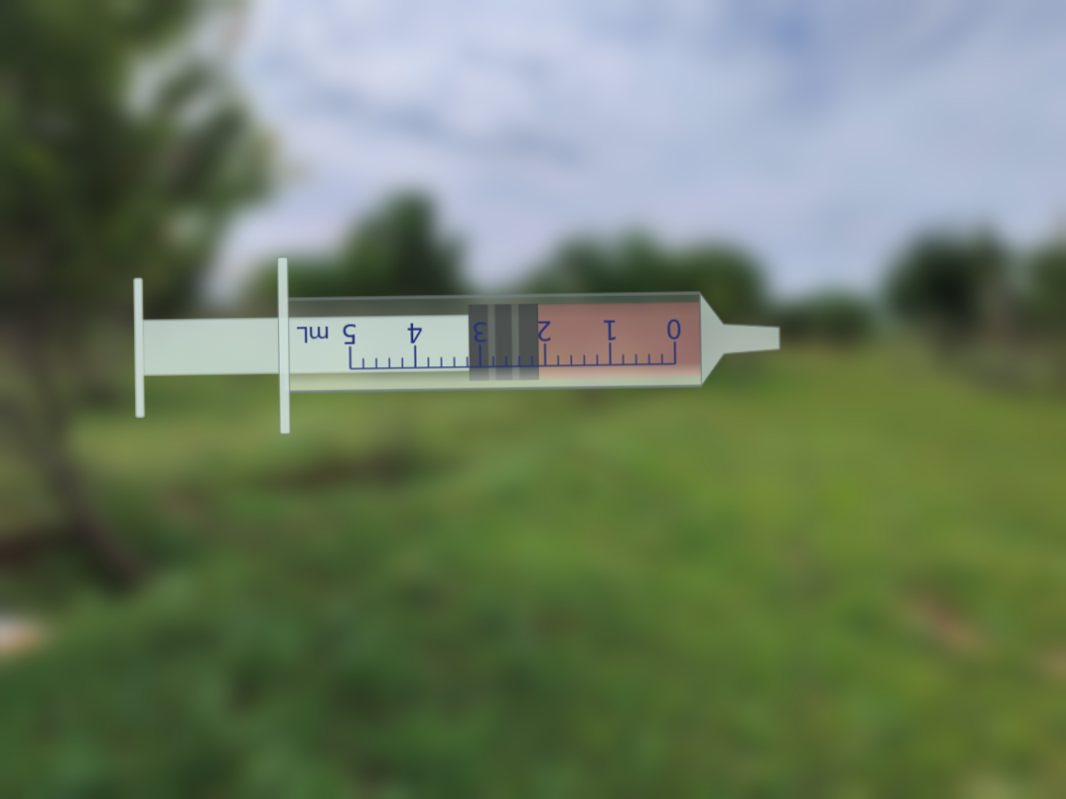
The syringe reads 2.1; mL
